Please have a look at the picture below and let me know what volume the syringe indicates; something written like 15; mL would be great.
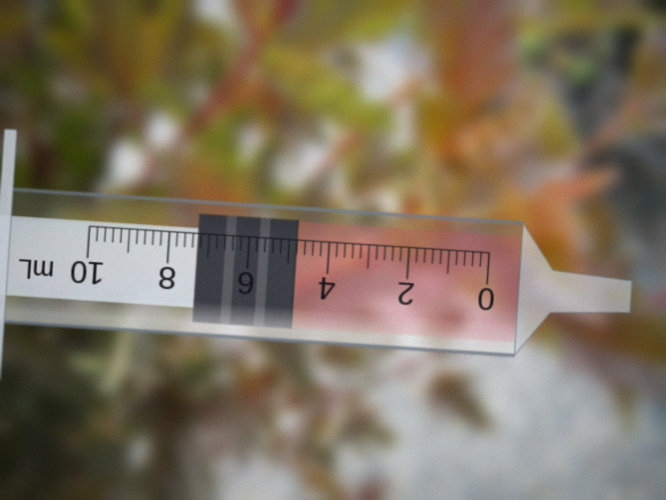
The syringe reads 4.8; mL
